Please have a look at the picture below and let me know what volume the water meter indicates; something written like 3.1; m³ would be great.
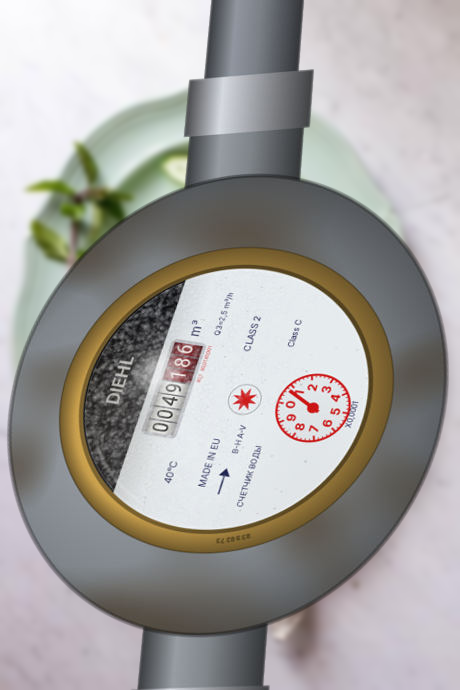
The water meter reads 49.1860; m³
